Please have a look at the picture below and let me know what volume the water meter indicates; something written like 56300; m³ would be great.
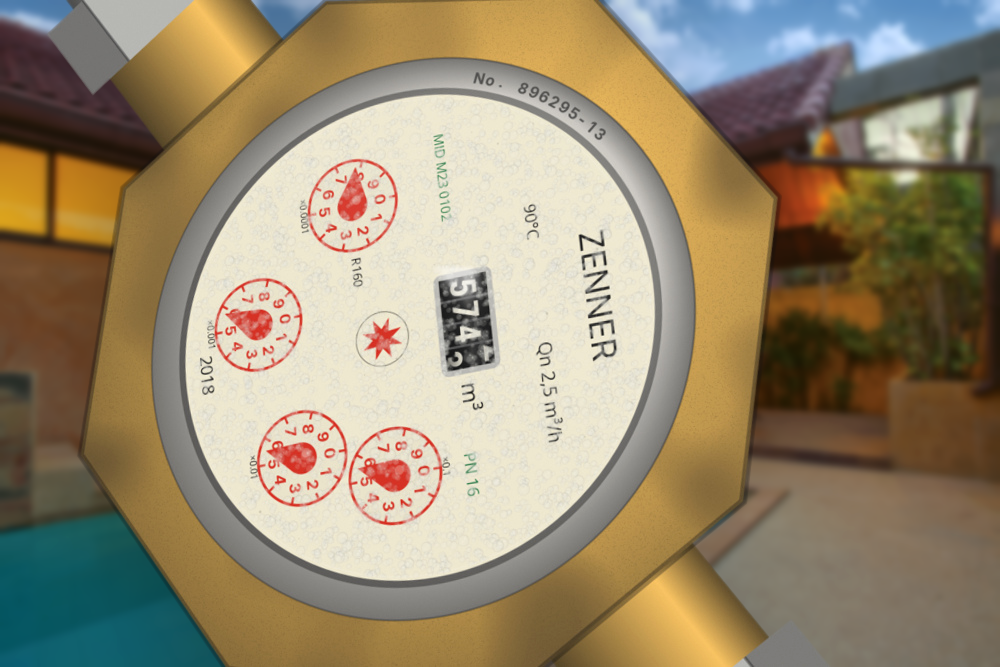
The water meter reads 5742.5557; m³
